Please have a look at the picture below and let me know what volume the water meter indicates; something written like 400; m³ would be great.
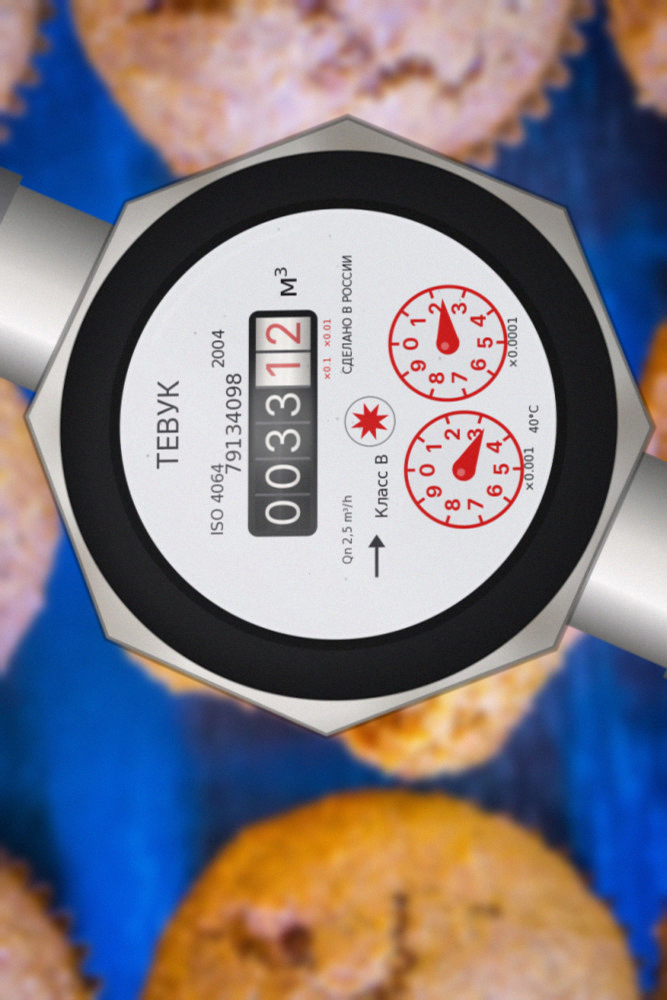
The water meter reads 33.1232; m³
